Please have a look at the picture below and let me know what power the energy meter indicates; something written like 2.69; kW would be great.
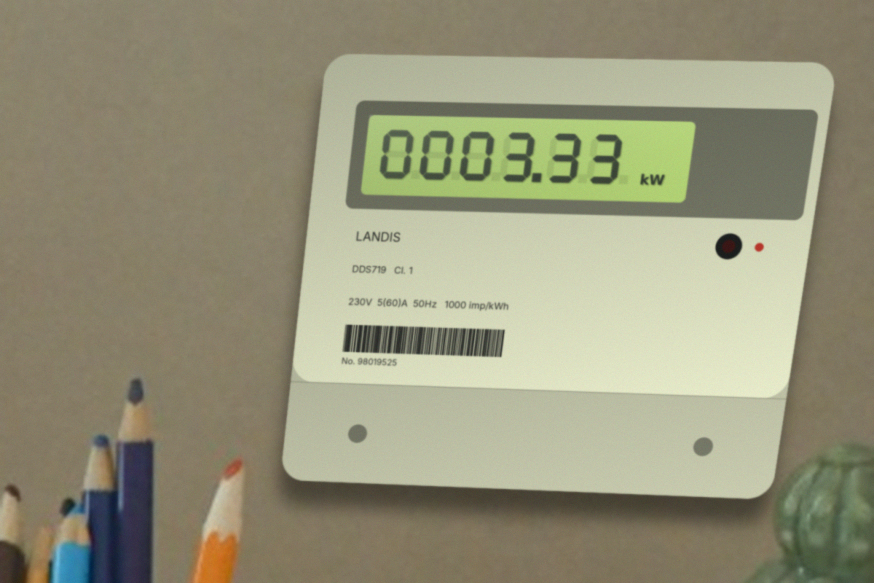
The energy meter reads 3.33; kW
